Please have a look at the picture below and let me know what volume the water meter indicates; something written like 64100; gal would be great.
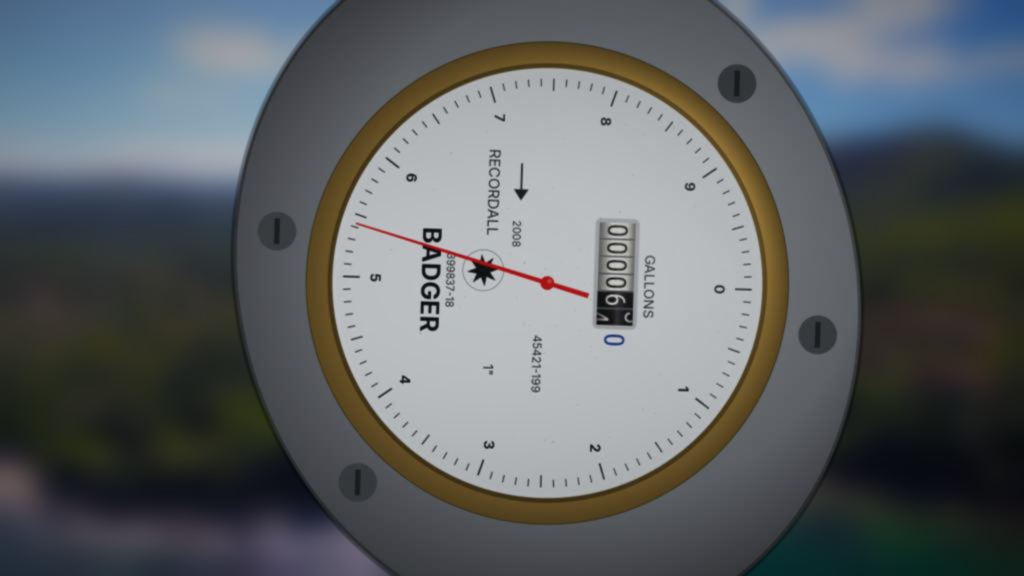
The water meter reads 635.4; gal
